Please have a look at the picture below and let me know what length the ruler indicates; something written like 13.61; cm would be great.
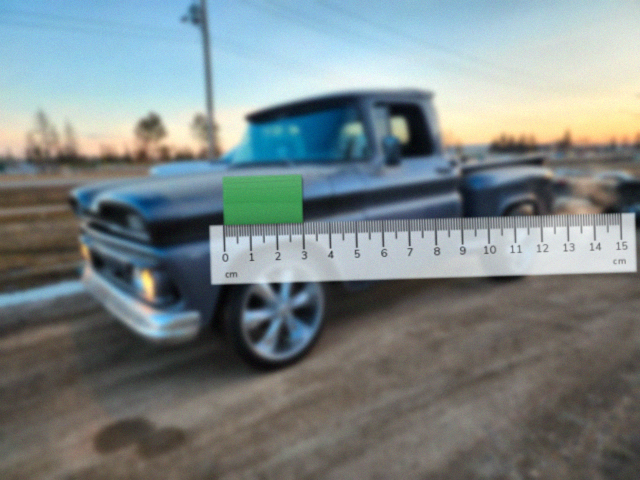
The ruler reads 3; cm
